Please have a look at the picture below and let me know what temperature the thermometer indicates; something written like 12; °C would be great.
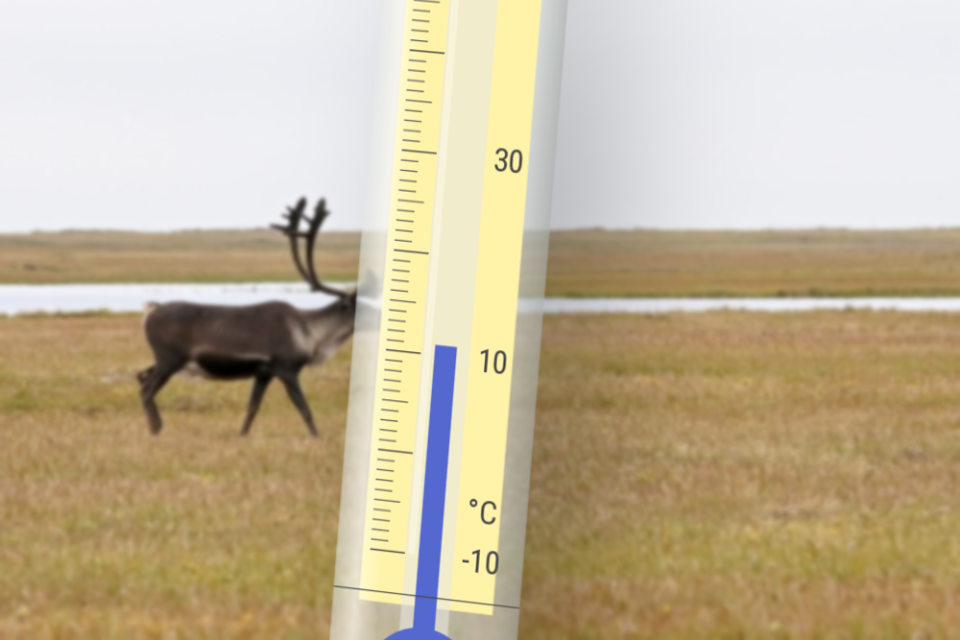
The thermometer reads 11; °C
